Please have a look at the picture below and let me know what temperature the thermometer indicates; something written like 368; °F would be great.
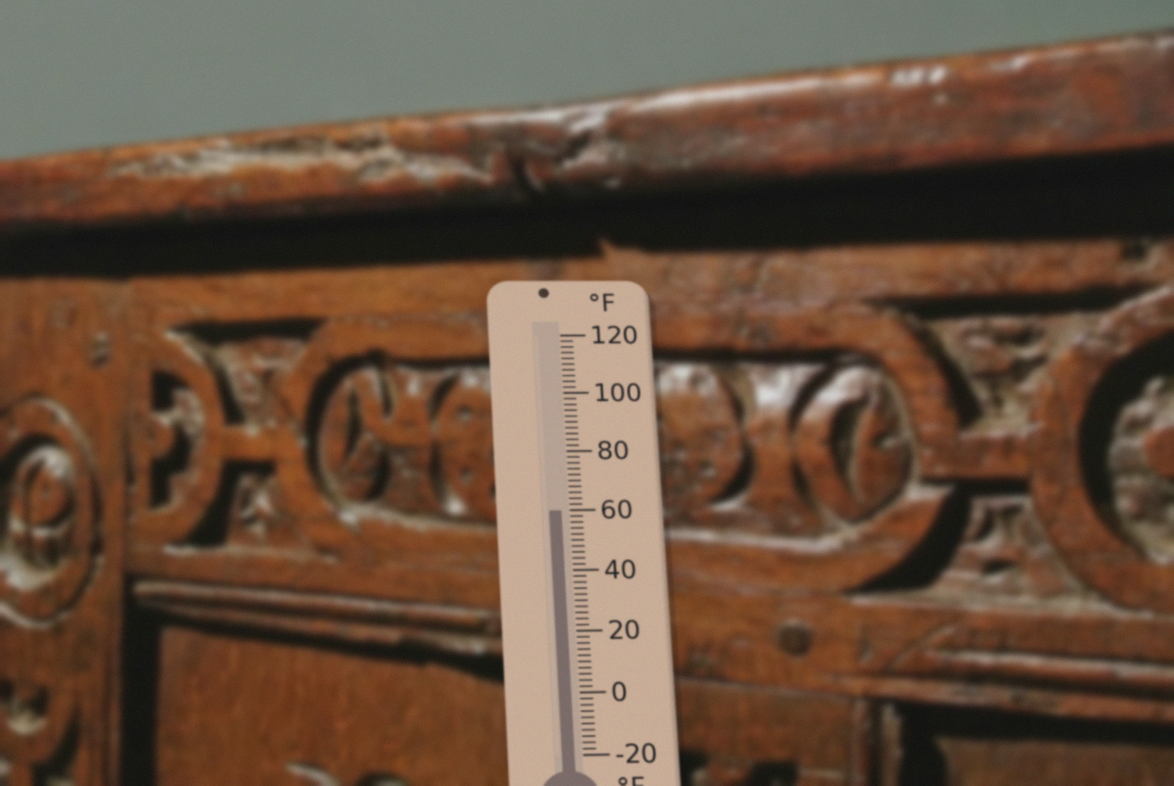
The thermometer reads 60; °F
